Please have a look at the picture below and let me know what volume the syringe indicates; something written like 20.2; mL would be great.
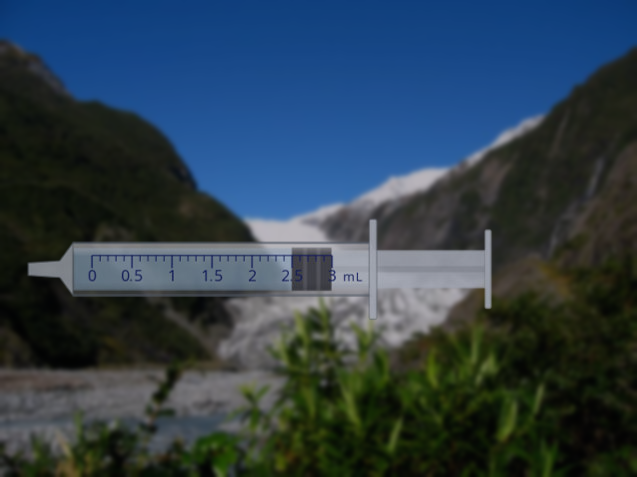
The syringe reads 2.5; mL
